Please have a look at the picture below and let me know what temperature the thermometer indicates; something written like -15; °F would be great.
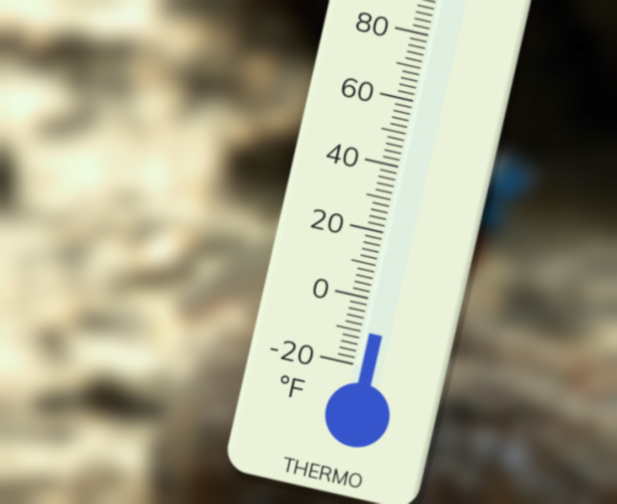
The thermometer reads -10; °F
